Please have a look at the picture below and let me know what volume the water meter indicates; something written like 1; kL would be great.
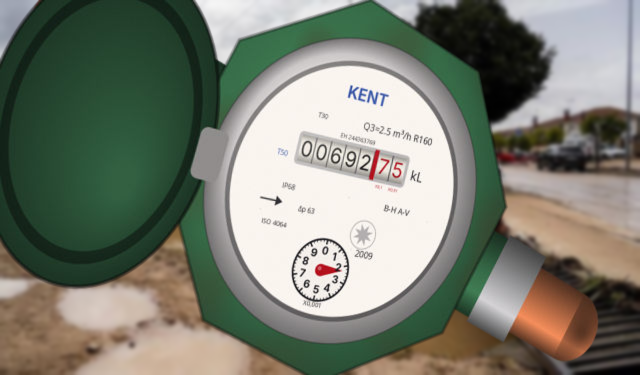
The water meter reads 692.752; kL
